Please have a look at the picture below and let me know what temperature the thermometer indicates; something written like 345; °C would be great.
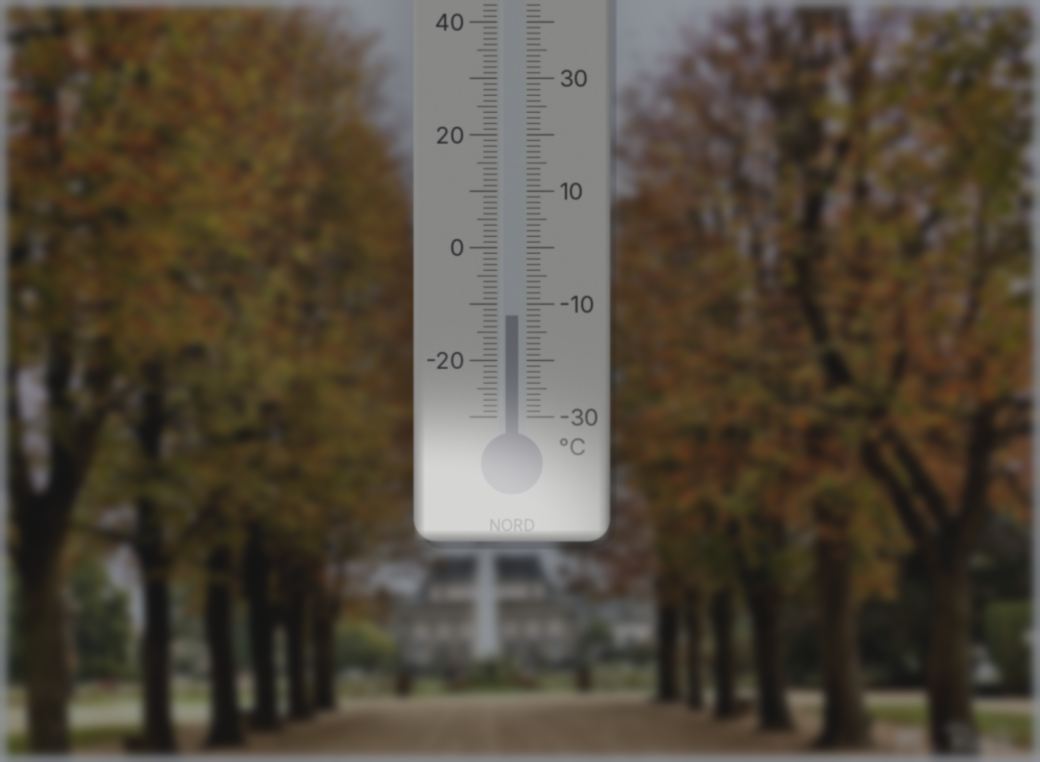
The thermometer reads -12; °C
